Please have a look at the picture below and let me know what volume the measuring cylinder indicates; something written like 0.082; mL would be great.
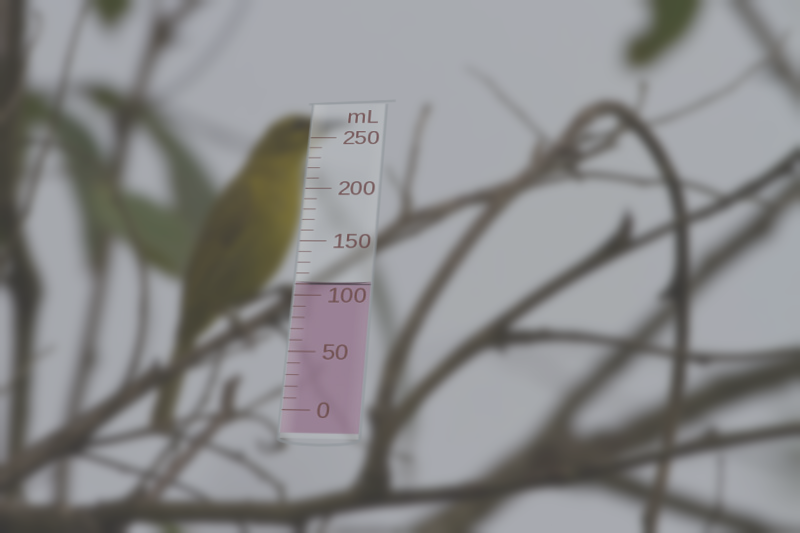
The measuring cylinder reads 110; mL
